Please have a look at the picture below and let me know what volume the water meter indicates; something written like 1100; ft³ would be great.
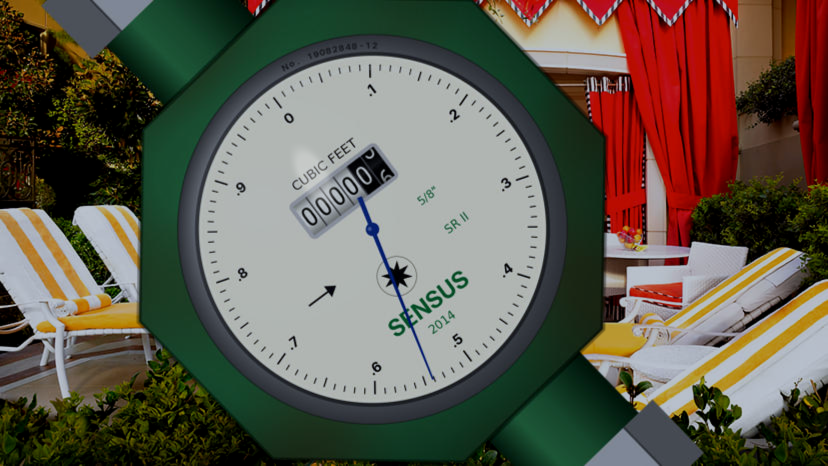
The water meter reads 5.54; ft³
